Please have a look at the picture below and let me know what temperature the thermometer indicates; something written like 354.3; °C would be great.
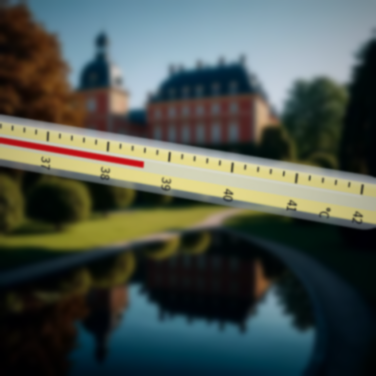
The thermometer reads 38.6; °C
